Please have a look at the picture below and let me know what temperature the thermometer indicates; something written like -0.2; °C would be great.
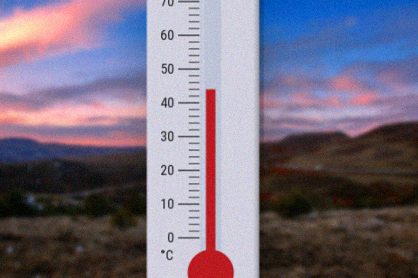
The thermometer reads 44; °C
